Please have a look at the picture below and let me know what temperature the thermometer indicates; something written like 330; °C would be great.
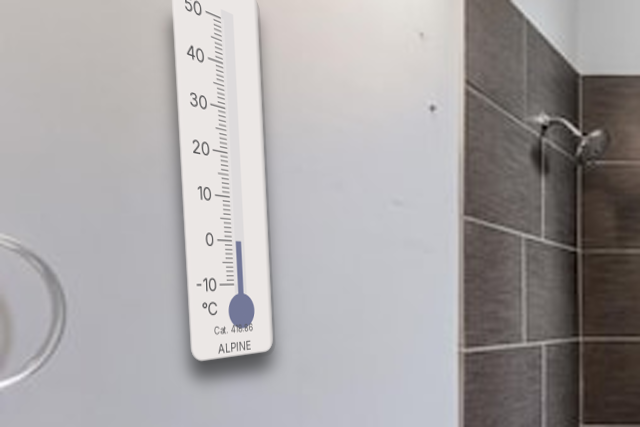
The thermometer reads 0; °C
